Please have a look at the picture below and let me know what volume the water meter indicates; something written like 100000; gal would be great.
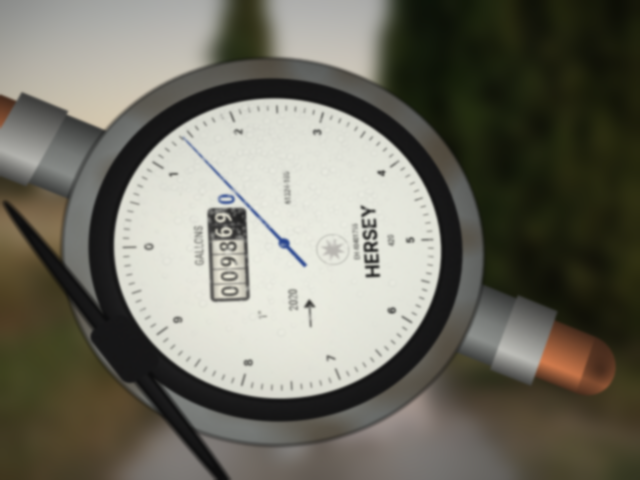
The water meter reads 98691.4; gal
